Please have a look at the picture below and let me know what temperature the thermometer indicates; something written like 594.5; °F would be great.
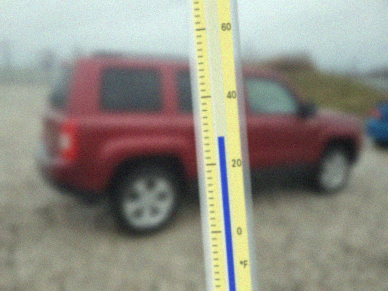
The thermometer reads 28; °F
